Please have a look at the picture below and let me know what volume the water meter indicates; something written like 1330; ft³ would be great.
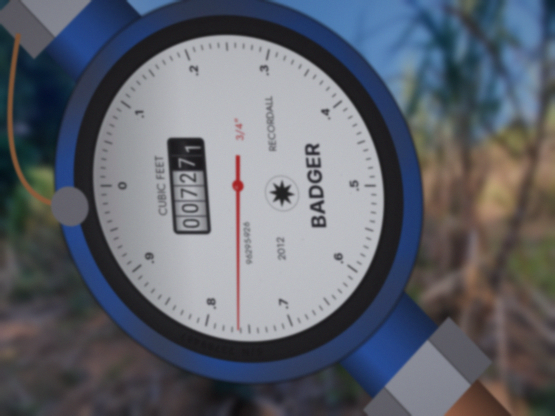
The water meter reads 7270.76; ft³
